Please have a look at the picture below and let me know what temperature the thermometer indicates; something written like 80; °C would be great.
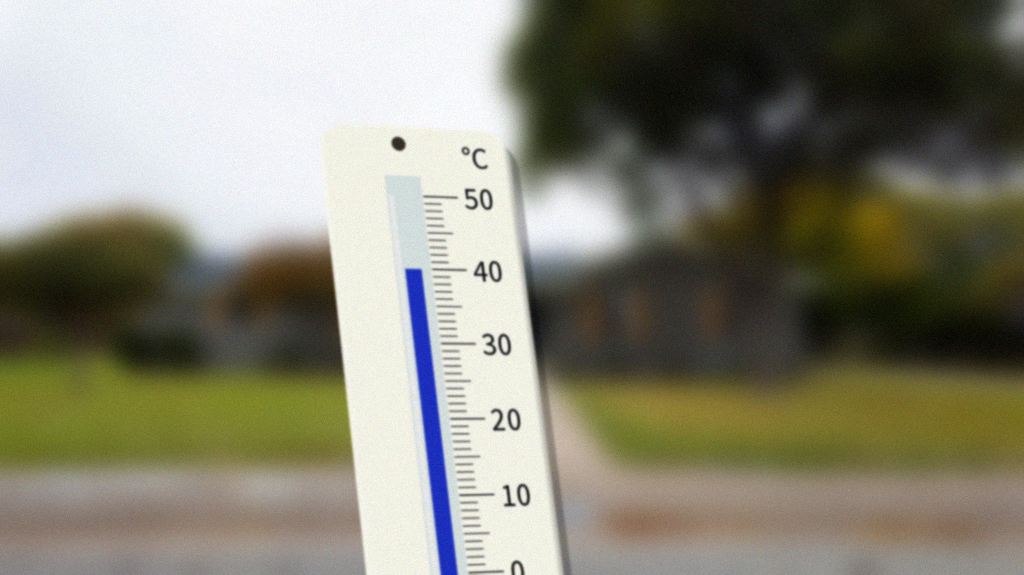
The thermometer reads 40; °C
